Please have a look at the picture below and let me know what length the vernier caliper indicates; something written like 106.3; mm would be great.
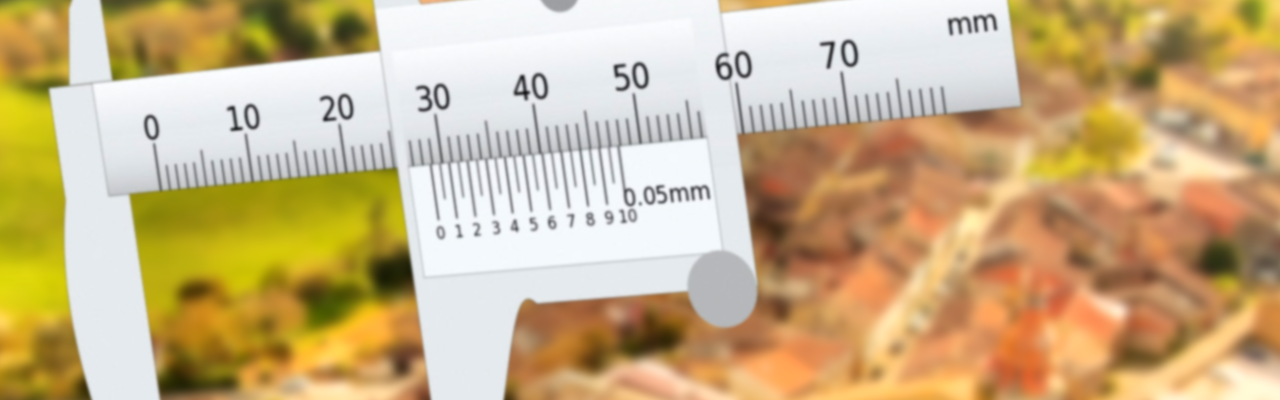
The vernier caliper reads 28.8; mm
